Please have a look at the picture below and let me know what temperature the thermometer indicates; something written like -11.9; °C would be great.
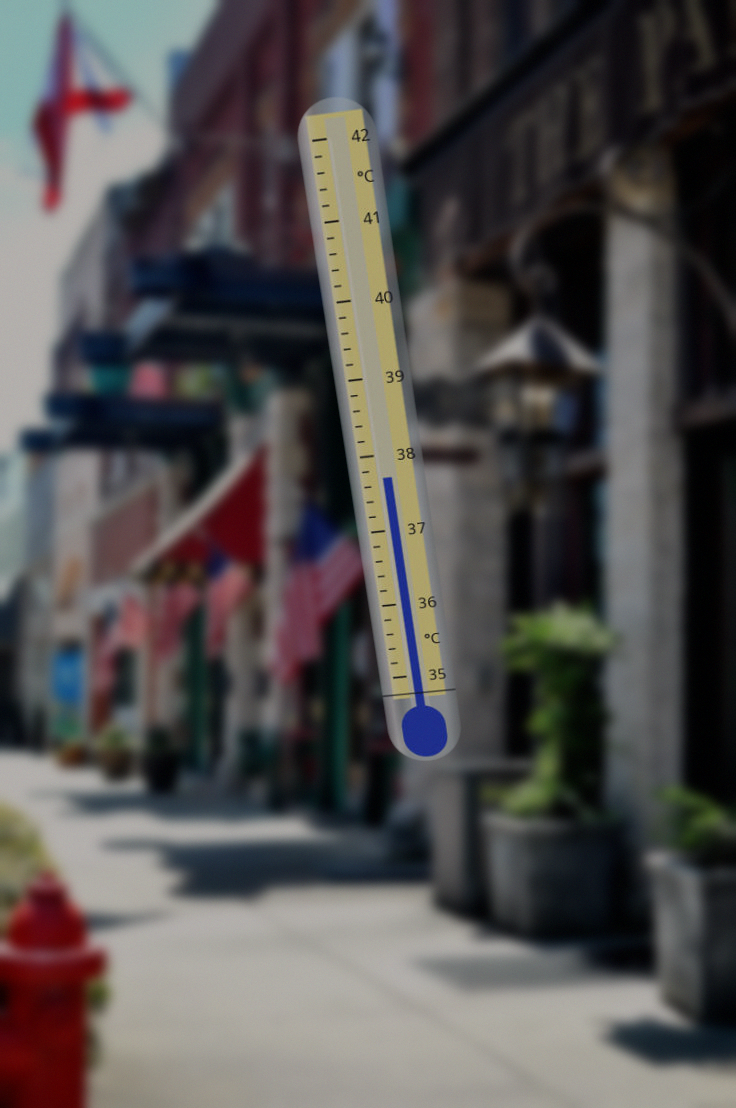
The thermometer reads 37.7; °C
